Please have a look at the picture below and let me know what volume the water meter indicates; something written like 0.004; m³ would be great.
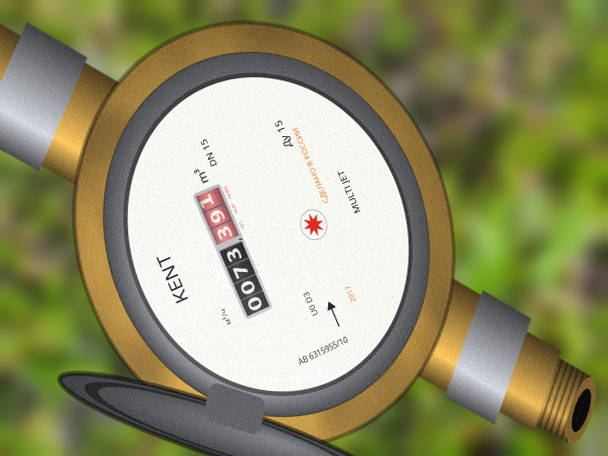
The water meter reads 73.391; m³
